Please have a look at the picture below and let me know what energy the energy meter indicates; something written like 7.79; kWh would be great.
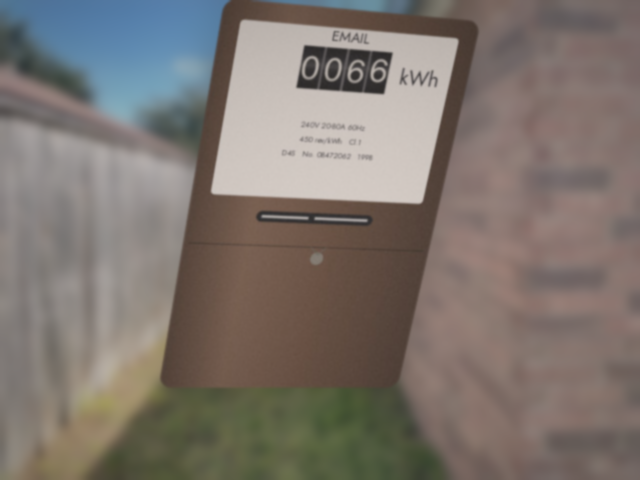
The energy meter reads 66; kWh
